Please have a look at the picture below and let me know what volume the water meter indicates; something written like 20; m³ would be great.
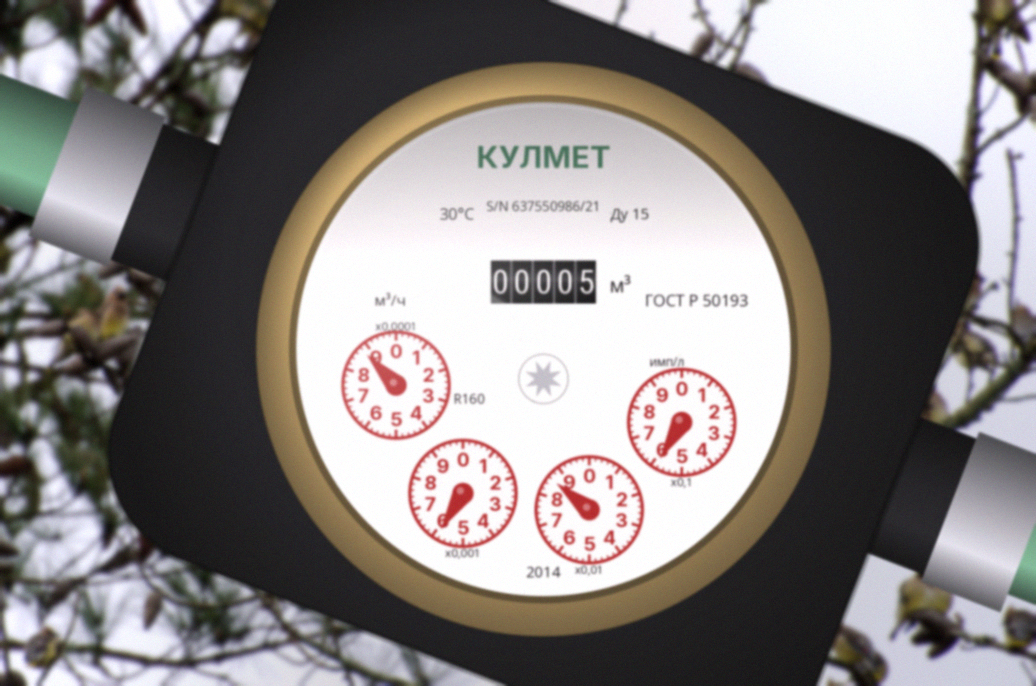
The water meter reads 5.5858; m³
